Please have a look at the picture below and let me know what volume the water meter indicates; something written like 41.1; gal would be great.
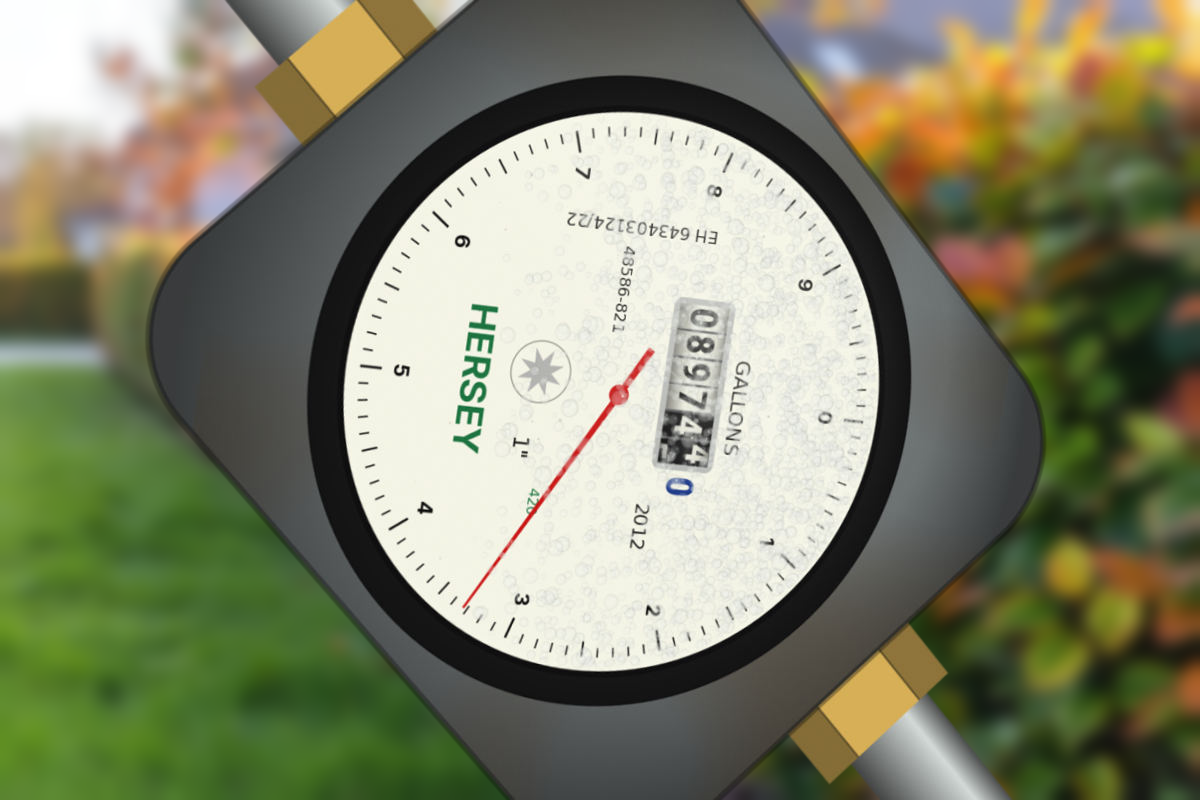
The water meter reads 897443.3; gal
